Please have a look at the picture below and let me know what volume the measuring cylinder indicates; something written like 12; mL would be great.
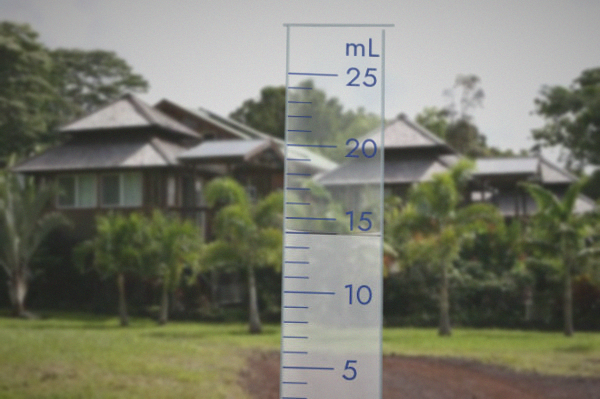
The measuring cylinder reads 14; mL
